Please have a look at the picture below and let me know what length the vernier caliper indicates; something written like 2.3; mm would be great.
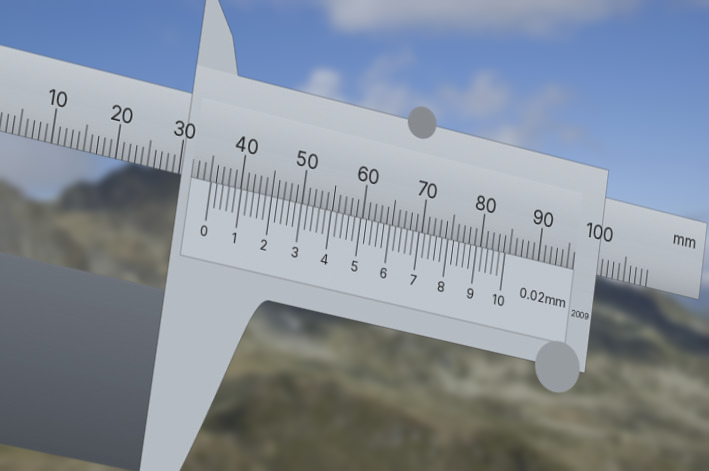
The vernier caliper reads 35.2; mm
